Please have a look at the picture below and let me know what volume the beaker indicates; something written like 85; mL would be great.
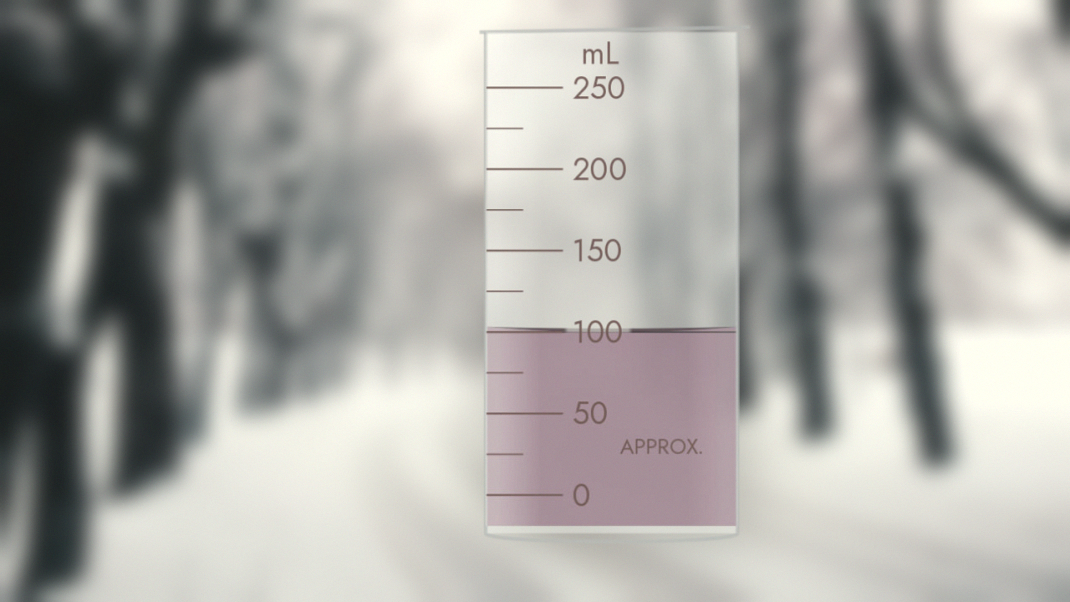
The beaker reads 100; mL
